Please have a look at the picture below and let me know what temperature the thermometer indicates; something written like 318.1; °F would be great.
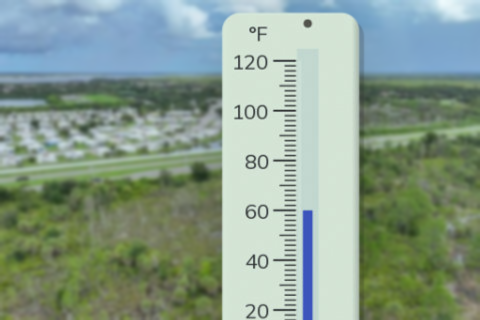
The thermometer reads 60; °F
